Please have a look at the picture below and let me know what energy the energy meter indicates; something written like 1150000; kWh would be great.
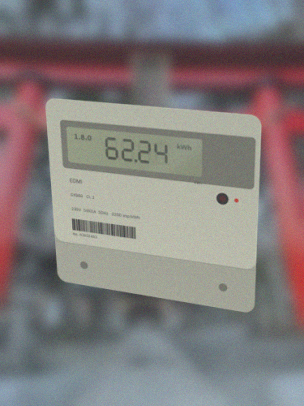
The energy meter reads 62.24; kWh
